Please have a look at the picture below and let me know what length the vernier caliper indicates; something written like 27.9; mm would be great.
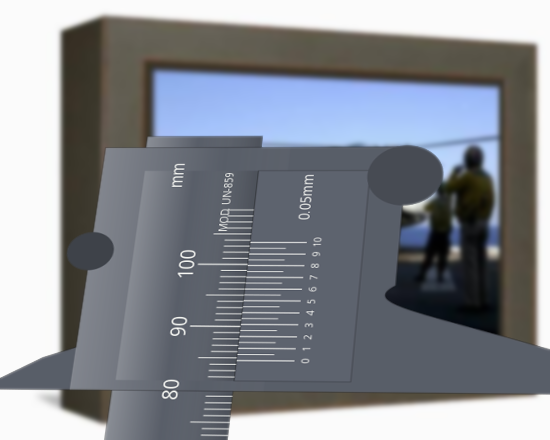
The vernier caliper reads 84.6; mm
